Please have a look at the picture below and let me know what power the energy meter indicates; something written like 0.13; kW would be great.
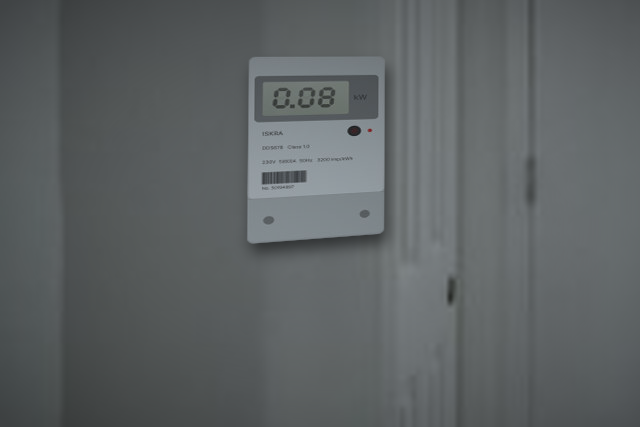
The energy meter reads 0.08; kW
